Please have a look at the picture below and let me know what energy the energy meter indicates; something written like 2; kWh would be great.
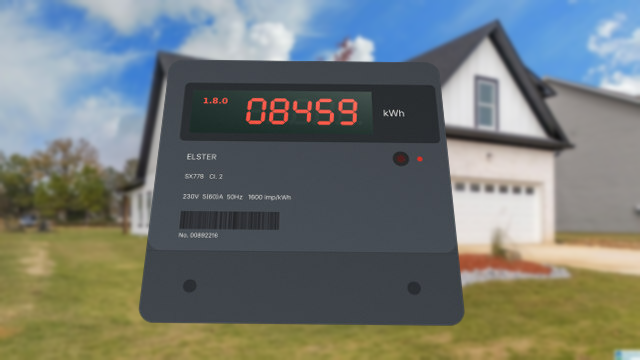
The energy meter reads 8459; kWh
